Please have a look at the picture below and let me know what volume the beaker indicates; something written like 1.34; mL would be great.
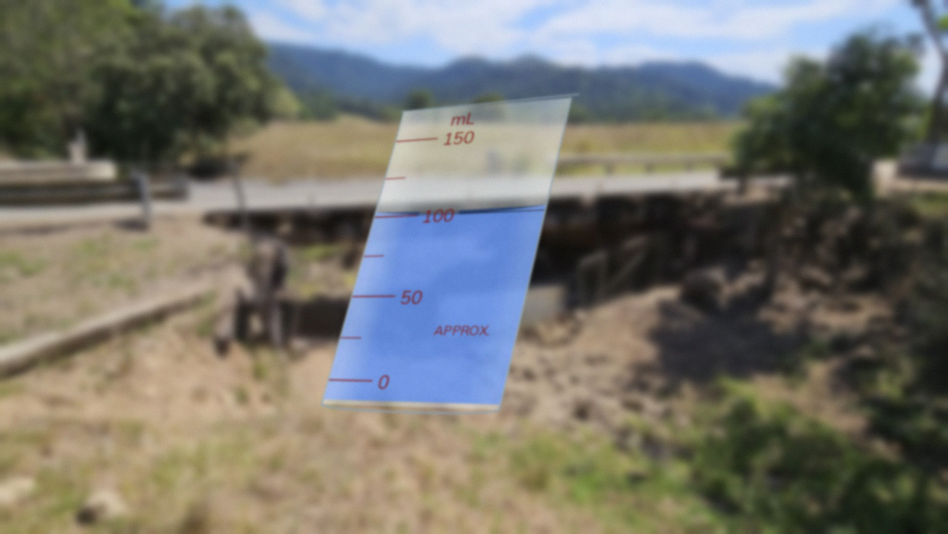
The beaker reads 100; mL
